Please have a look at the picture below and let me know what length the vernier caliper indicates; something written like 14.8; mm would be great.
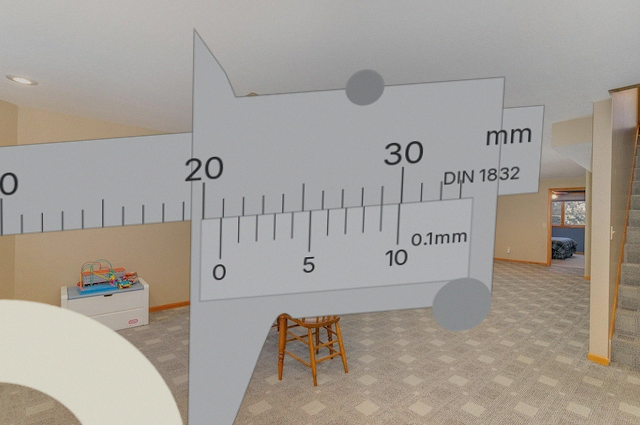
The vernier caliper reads 20.9; mm
